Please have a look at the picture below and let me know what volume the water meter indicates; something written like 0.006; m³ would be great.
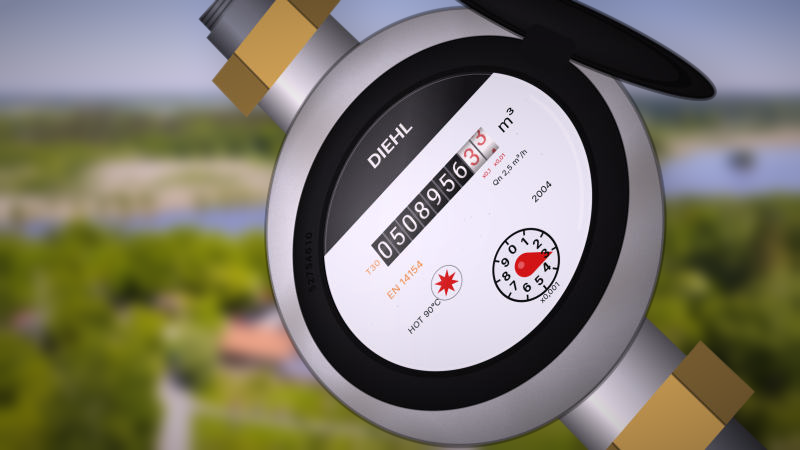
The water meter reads 508956.333; m³
